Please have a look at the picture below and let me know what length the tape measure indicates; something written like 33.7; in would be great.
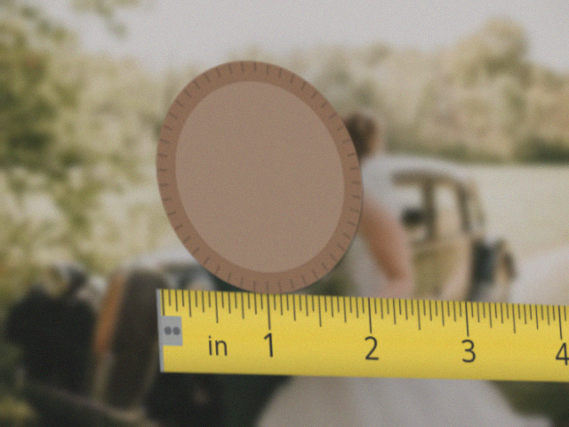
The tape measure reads 2; in
